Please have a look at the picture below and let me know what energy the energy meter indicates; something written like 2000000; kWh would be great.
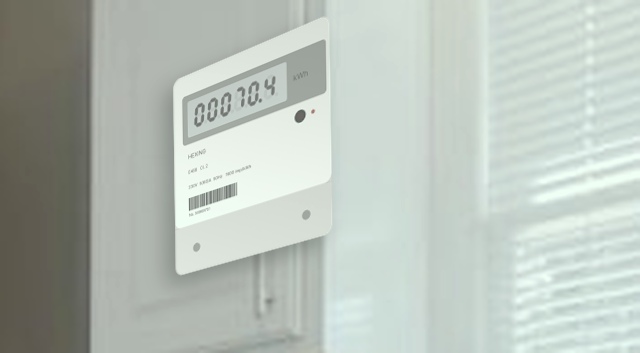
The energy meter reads 70.4; kWh
